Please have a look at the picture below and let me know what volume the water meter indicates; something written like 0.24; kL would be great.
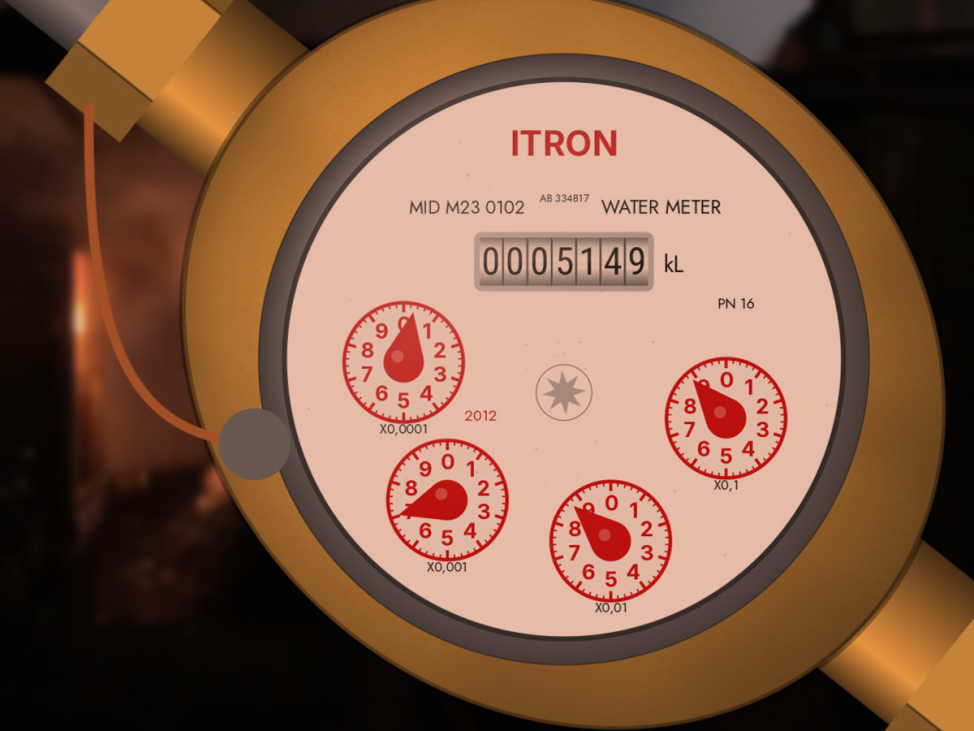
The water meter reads 5149.8870; kL
